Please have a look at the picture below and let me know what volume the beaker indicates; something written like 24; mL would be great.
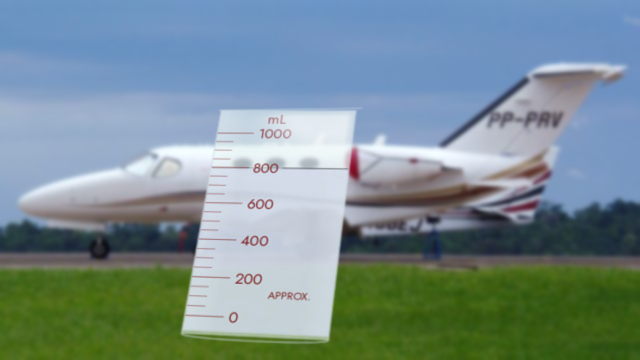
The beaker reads 800; mL
